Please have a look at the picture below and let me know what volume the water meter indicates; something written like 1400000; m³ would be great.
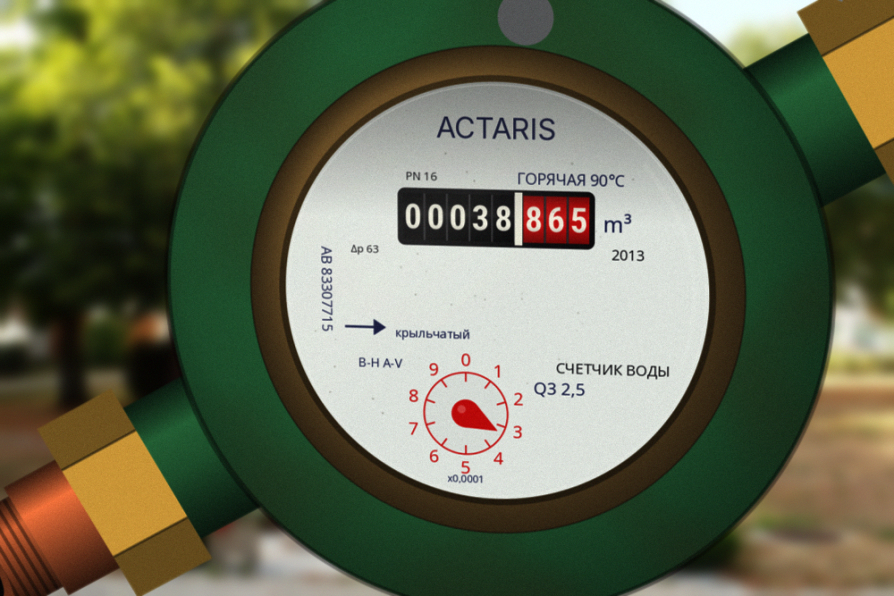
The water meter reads 38.8653; m³
